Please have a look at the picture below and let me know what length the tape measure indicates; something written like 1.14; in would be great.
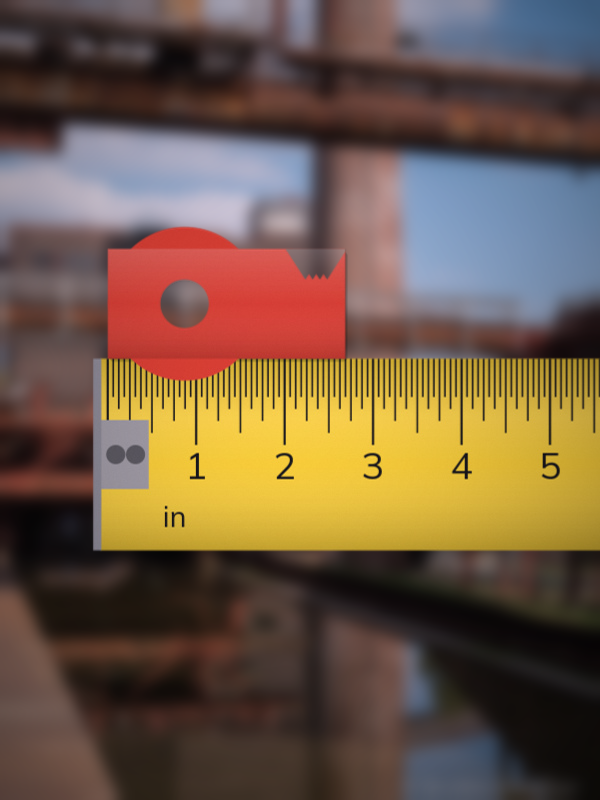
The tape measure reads 2.6875; in
